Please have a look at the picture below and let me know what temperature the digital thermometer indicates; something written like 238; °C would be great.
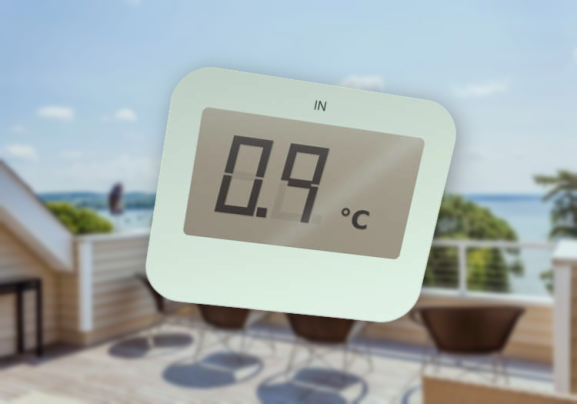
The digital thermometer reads 0.9; °C
